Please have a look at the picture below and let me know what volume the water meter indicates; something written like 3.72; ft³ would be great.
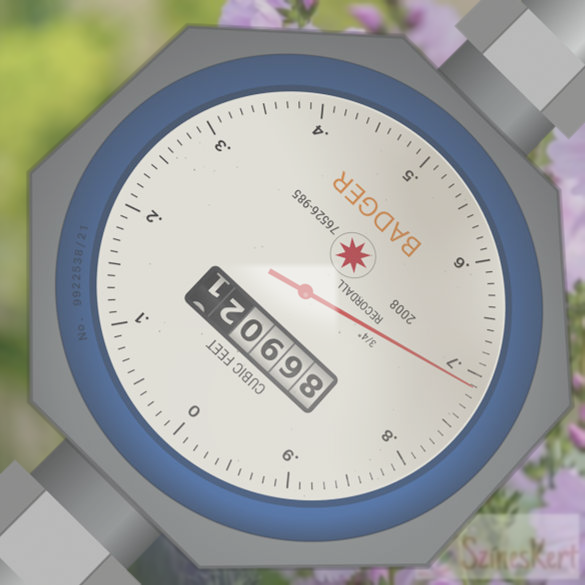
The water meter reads 869020.71; ft³
